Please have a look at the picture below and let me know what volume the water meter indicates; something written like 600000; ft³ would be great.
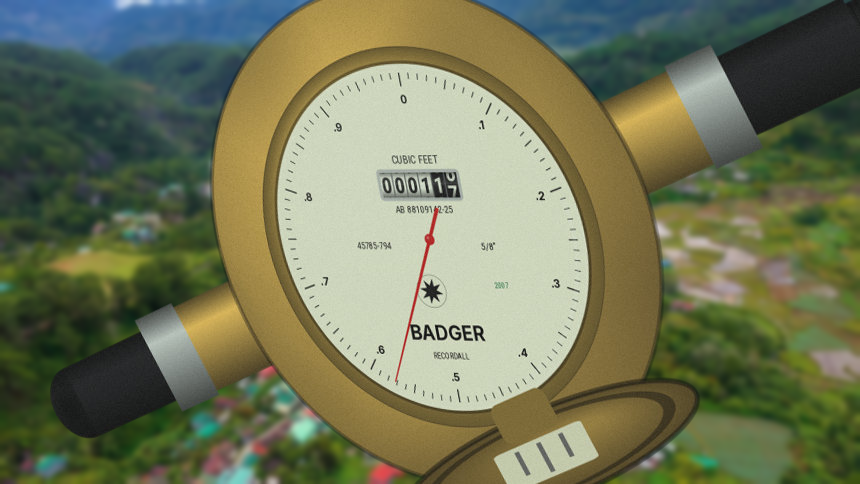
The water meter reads 116.57; ft³
